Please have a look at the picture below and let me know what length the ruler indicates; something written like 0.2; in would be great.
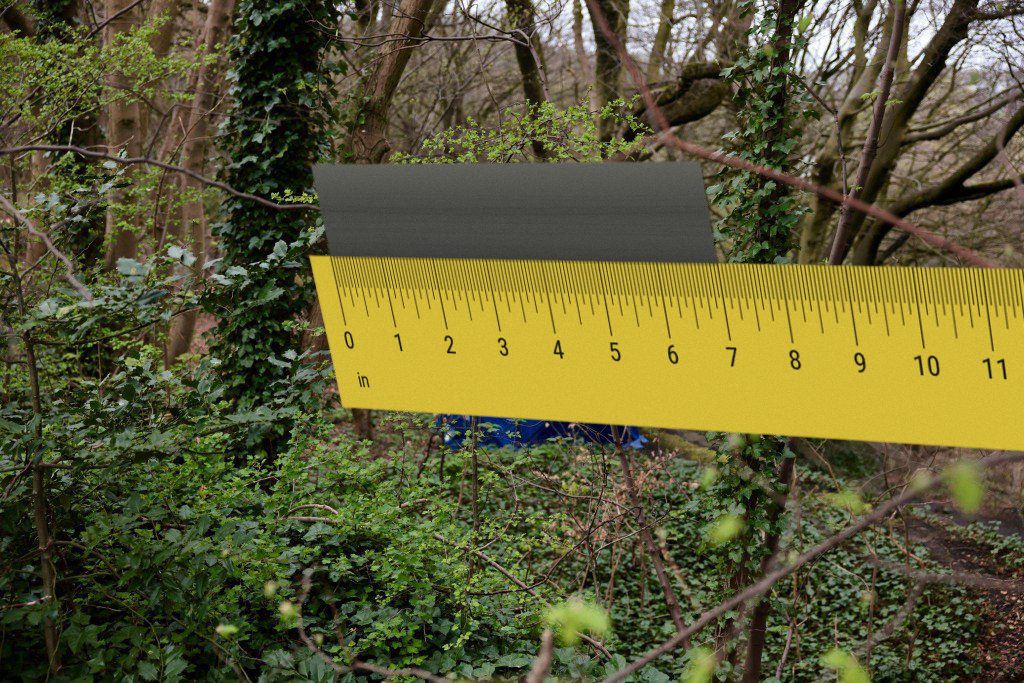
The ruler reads 7; in
